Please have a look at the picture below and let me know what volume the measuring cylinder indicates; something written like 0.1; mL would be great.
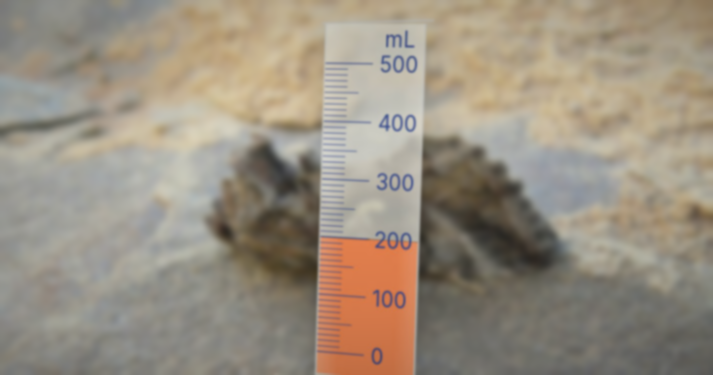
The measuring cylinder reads 200; mL
